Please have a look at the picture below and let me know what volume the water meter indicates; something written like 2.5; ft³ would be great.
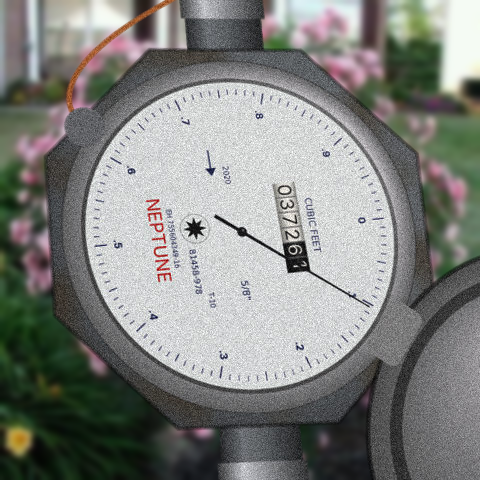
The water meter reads 37261.10; ft³
